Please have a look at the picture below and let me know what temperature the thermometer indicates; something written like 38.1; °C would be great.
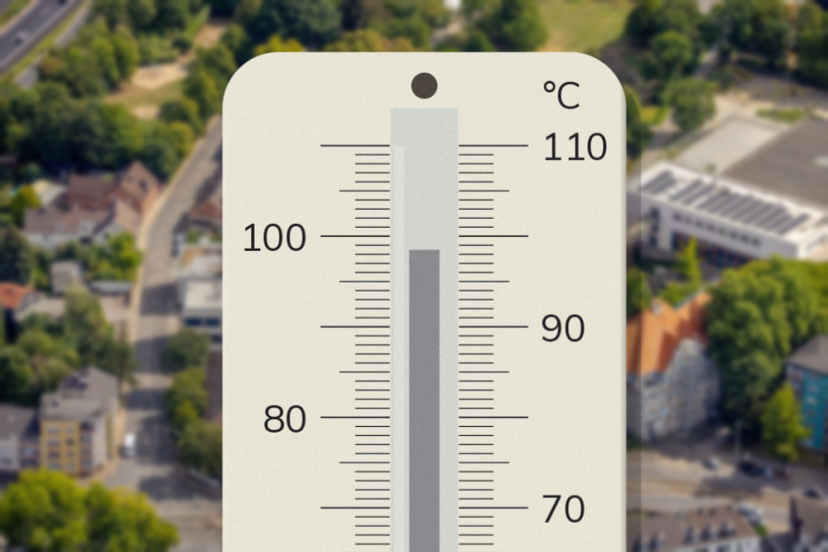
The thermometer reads 98.5; °C
